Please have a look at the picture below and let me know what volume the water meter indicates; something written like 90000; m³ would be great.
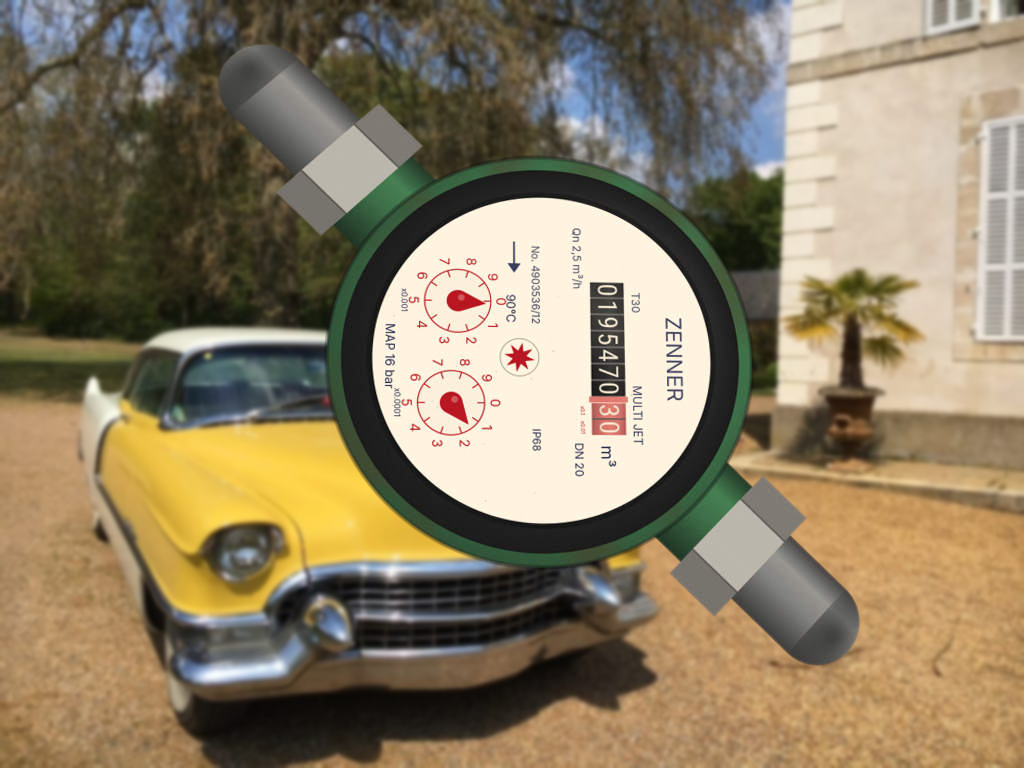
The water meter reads 195470.3001; m³
